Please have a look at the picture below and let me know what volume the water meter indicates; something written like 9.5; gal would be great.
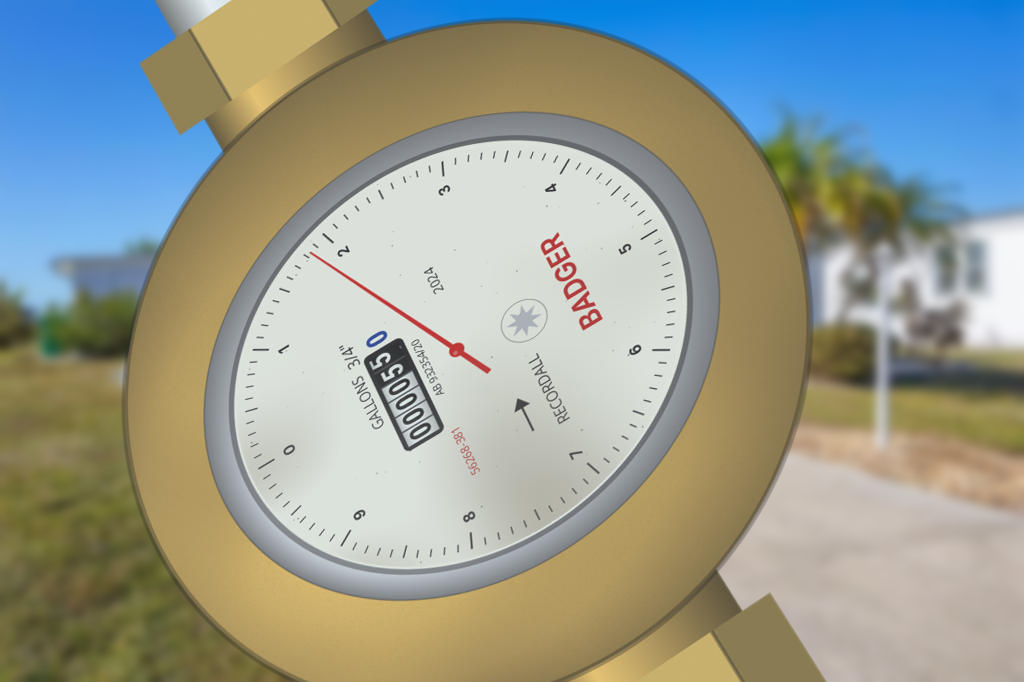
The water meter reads 551.8; gal
